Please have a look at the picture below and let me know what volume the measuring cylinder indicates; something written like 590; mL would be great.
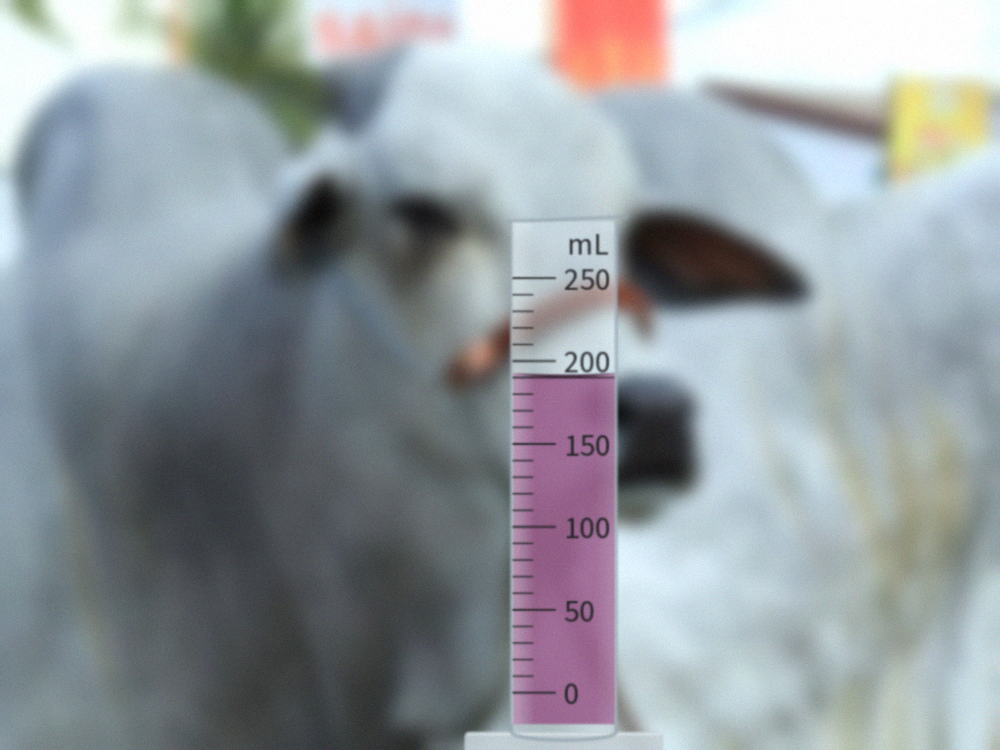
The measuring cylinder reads 190; mL
